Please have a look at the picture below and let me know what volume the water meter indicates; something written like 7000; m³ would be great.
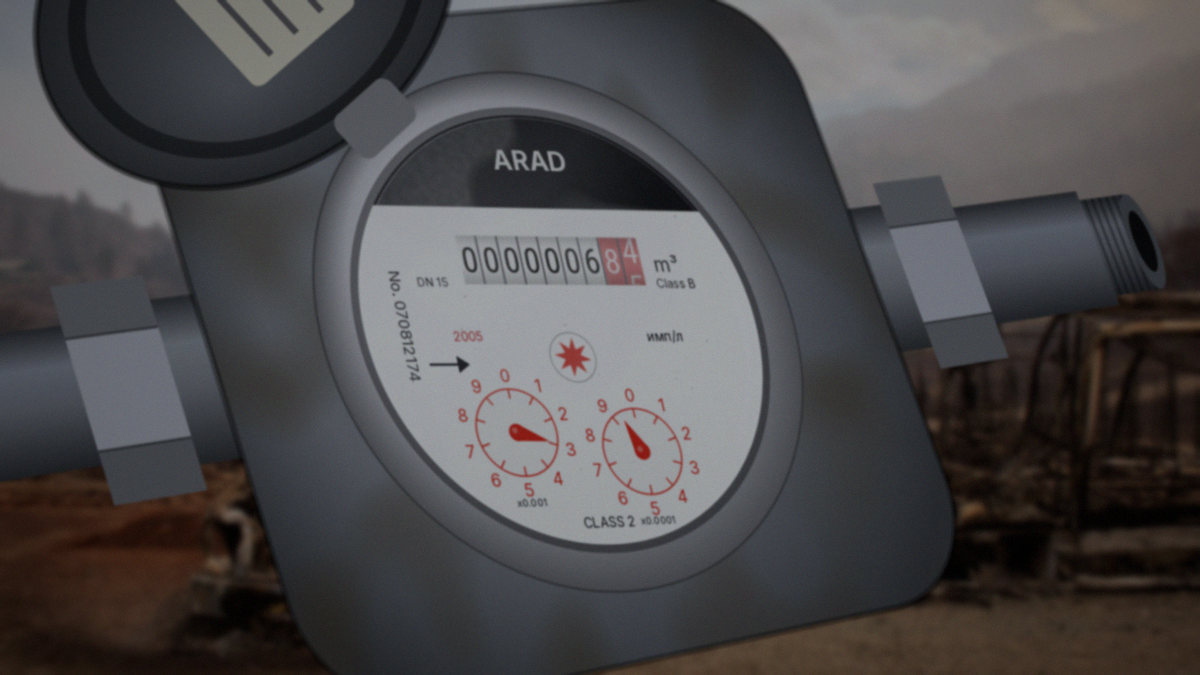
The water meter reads 6.8429; m³
